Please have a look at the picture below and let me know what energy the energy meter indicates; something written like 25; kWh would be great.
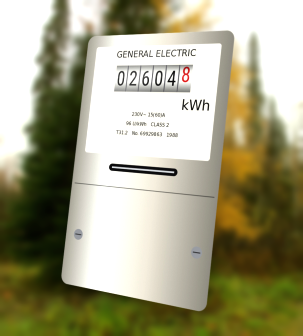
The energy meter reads 2604.8; kWh
